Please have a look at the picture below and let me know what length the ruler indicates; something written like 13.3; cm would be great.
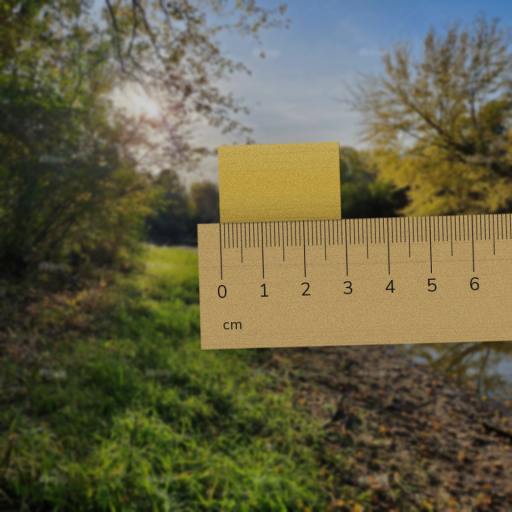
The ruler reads 2.9; cm
